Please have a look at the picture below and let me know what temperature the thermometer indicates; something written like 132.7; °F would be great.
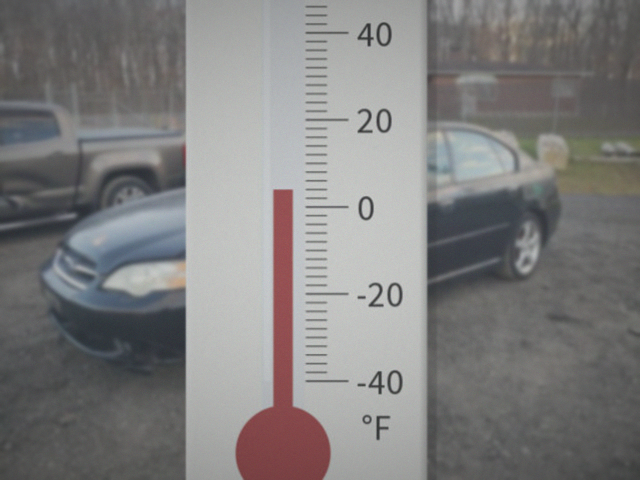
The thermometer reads 4; °F
